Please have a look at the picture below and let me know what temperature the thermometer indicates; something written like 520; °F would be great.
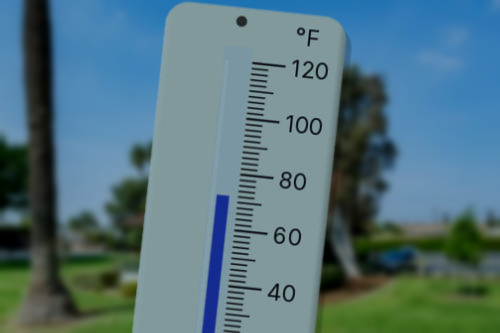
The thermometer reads 72; °F
